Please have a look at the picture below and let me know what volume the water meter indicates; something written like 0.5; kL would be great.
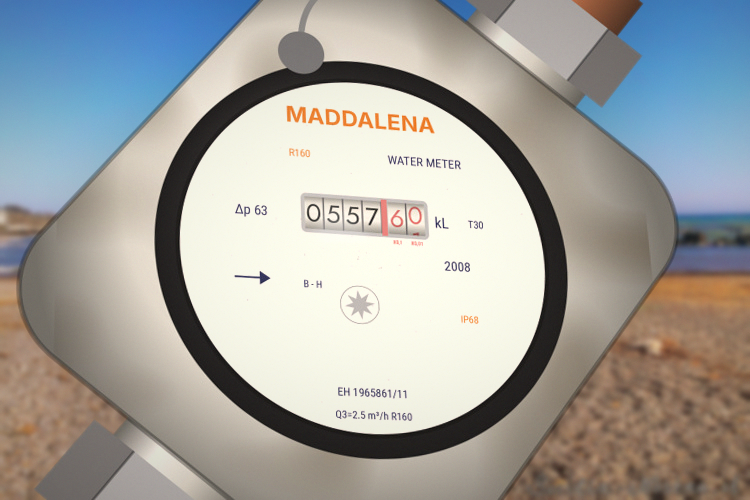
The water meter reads 557.60; kL
